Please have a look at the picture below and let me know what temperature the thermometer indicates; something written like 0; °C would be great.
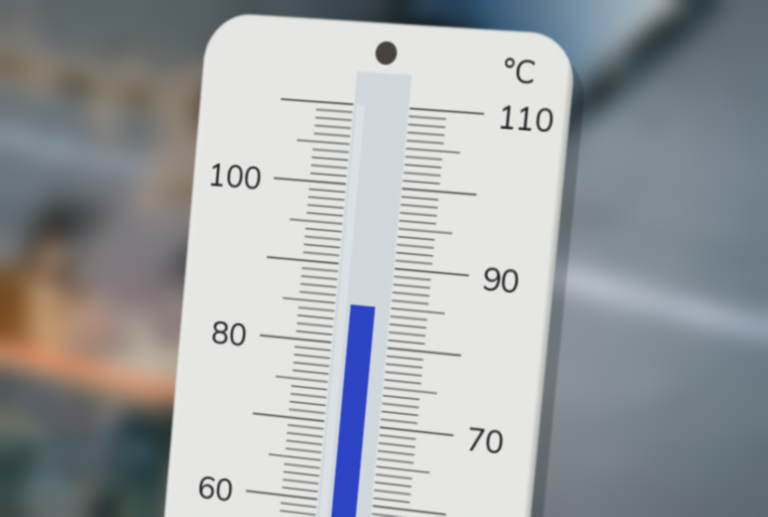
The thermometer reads 85; °C
